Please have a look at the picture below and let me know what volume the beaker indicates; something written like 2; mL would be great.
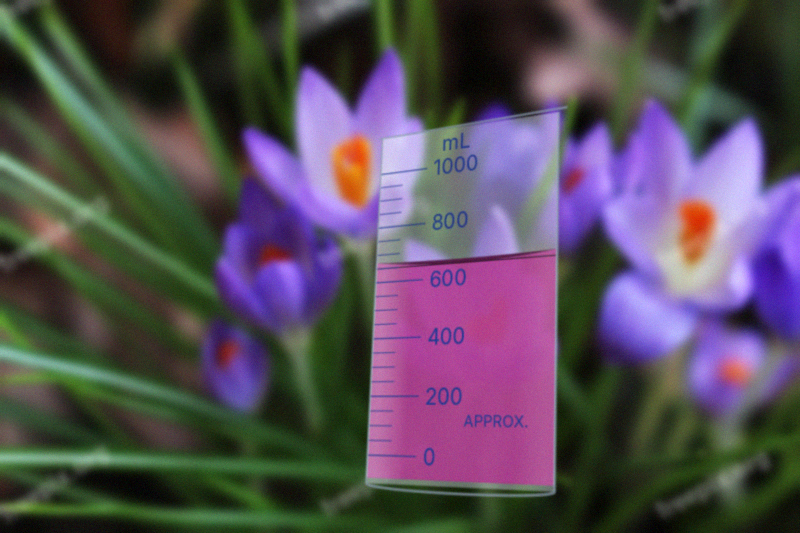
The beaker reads 650; mL
